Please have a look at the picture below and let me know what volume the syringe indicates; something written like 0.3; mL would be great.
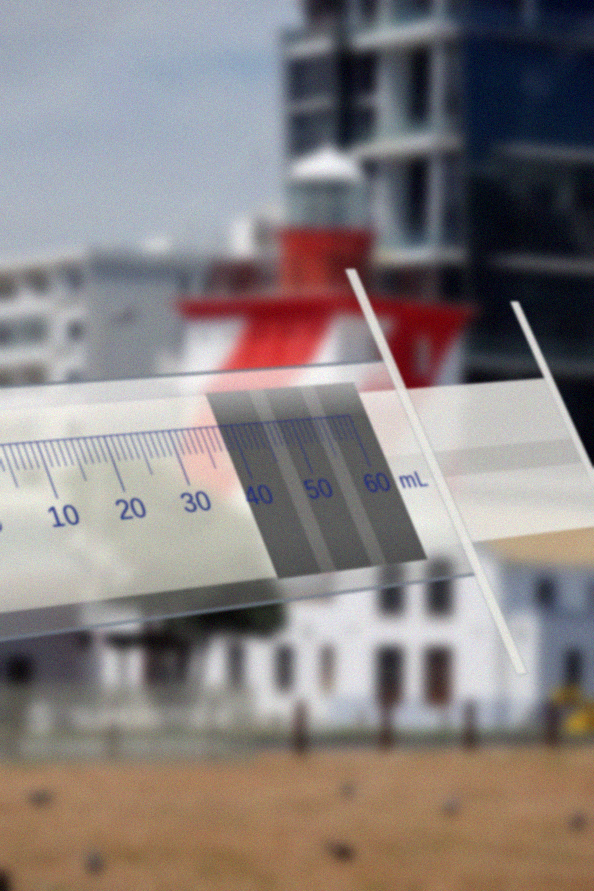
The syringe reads 38; mL
